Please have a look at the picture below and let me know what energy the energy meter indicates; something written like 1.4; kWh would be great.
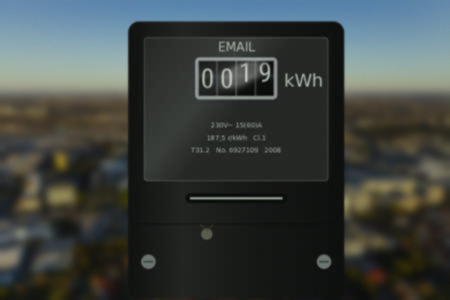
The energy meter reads 19; kWh
